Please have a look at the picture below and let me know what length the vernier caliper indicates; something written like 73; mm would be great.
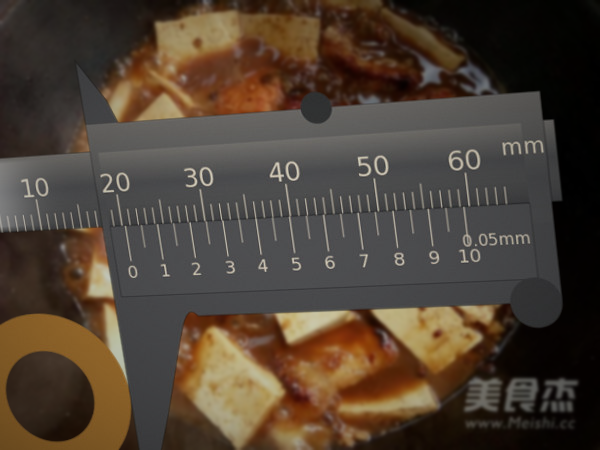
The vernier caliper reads 20.4; mm
